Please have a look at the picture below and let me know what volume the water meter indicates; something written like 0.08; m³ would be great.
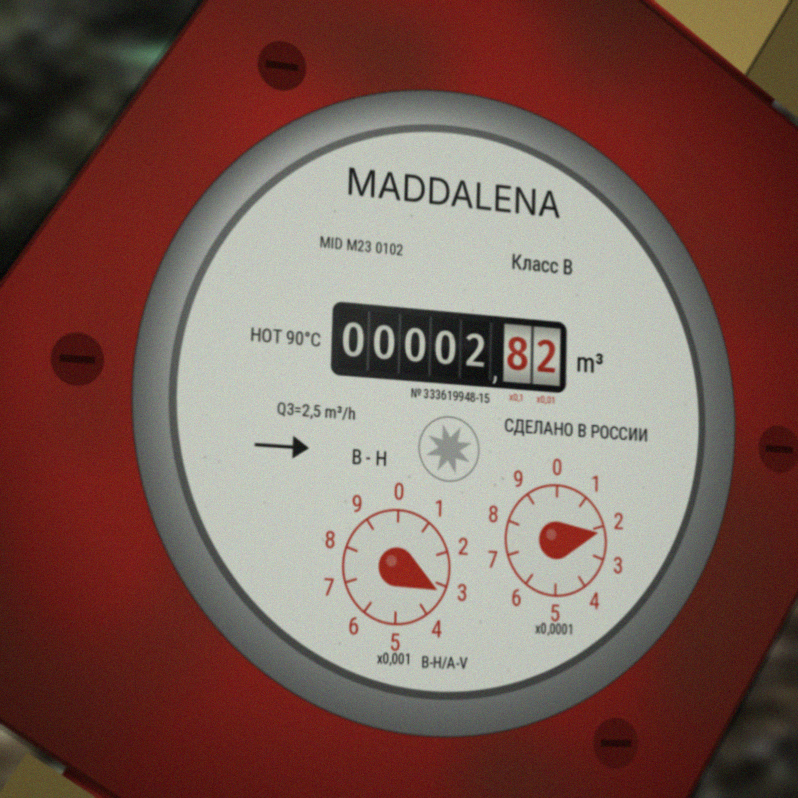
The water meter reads 2.8232; m³
